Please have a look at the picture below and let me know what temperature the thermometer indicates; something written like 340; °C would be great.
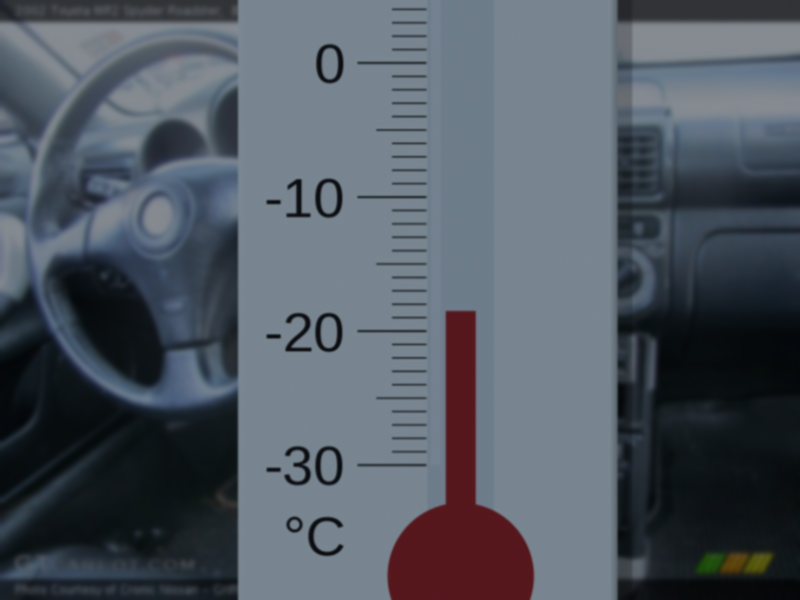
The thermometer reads -18.5; °C
